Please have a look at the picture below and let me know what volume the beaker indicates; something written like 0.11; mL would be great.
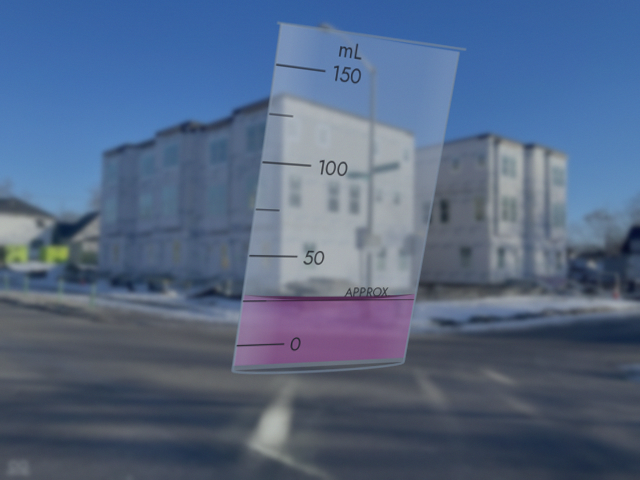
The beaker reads 25; mL
